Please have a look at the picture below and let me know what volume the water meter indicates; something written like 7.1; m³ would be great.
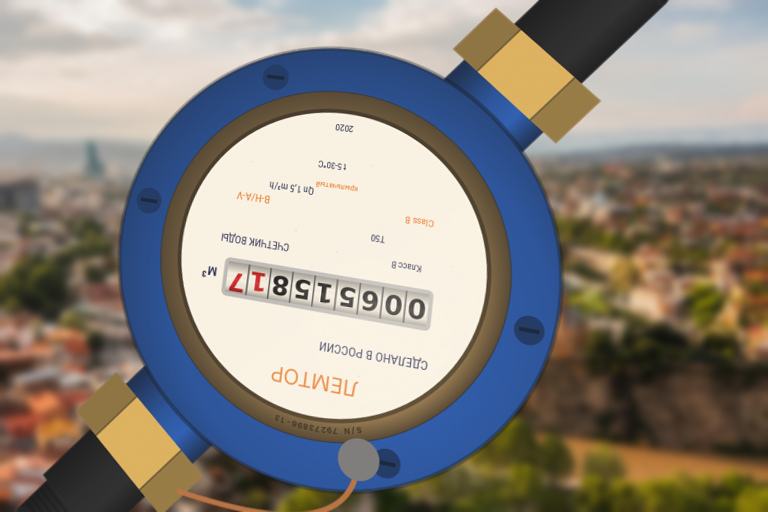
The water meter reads 65158.17; m³
